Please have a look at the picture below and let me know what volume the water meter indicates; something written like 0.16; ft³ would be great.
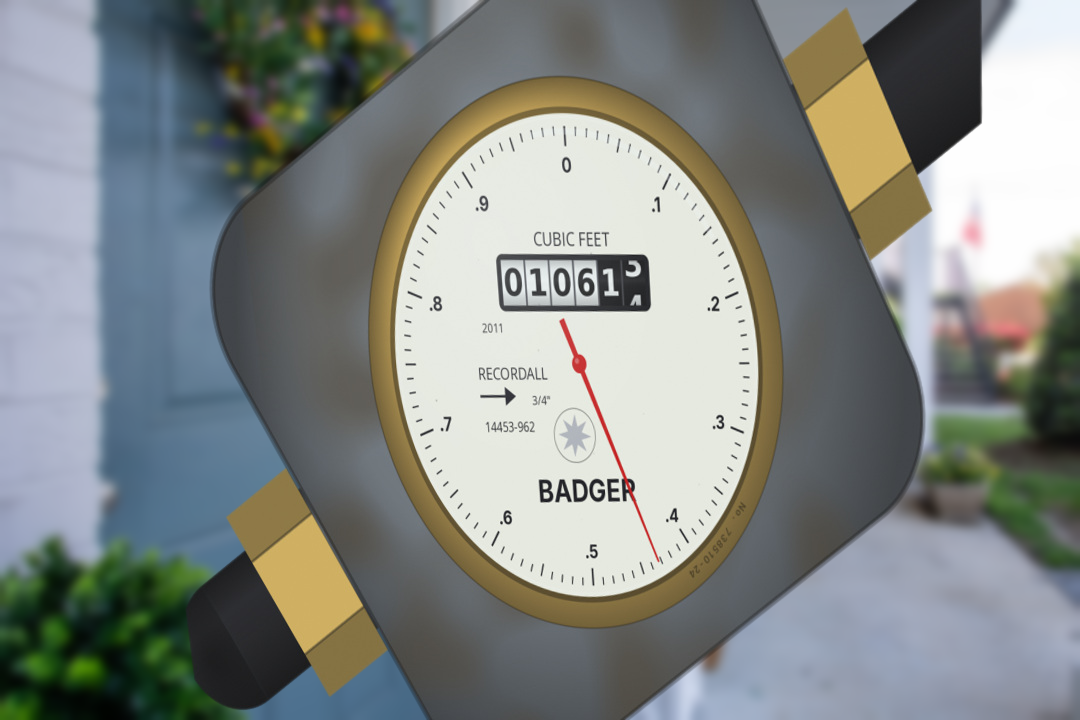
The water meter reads 10613.43; ft³
